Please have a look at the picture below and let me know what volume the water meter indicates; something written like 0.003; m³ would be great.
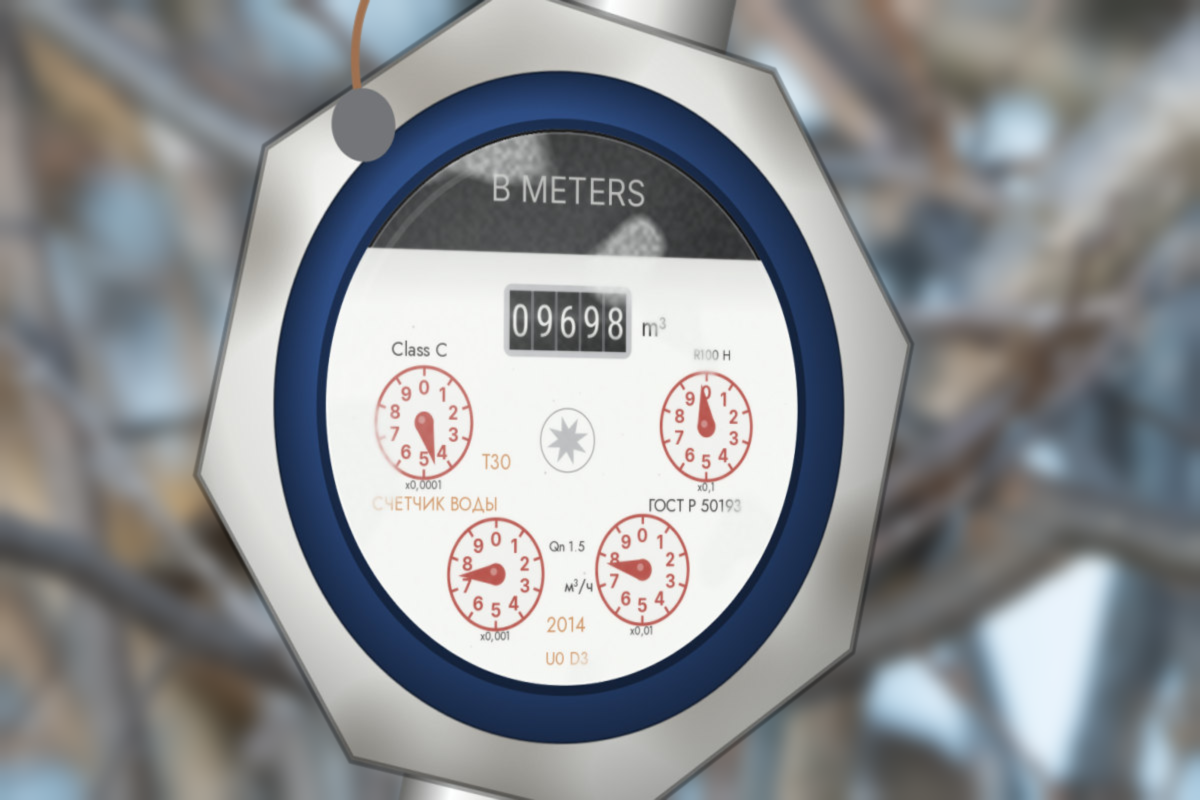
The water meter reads 9697.9774; m³
